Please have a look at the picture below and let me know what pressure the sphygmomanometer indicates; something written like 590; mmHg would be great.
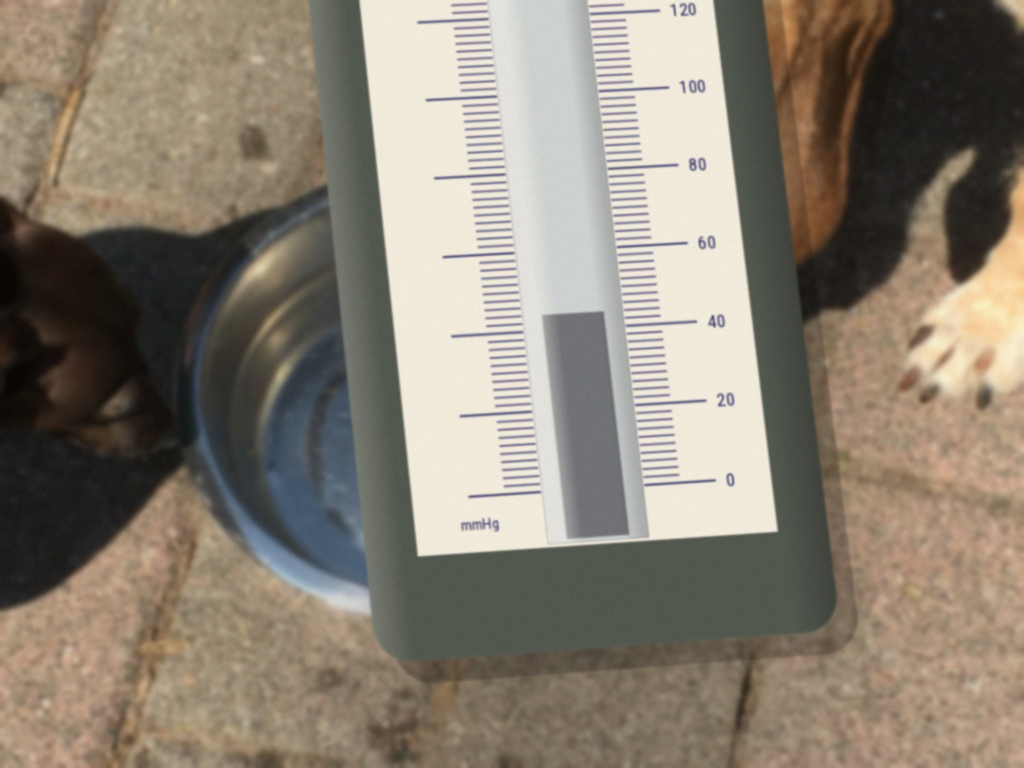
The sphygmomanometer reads 44; mmHg
